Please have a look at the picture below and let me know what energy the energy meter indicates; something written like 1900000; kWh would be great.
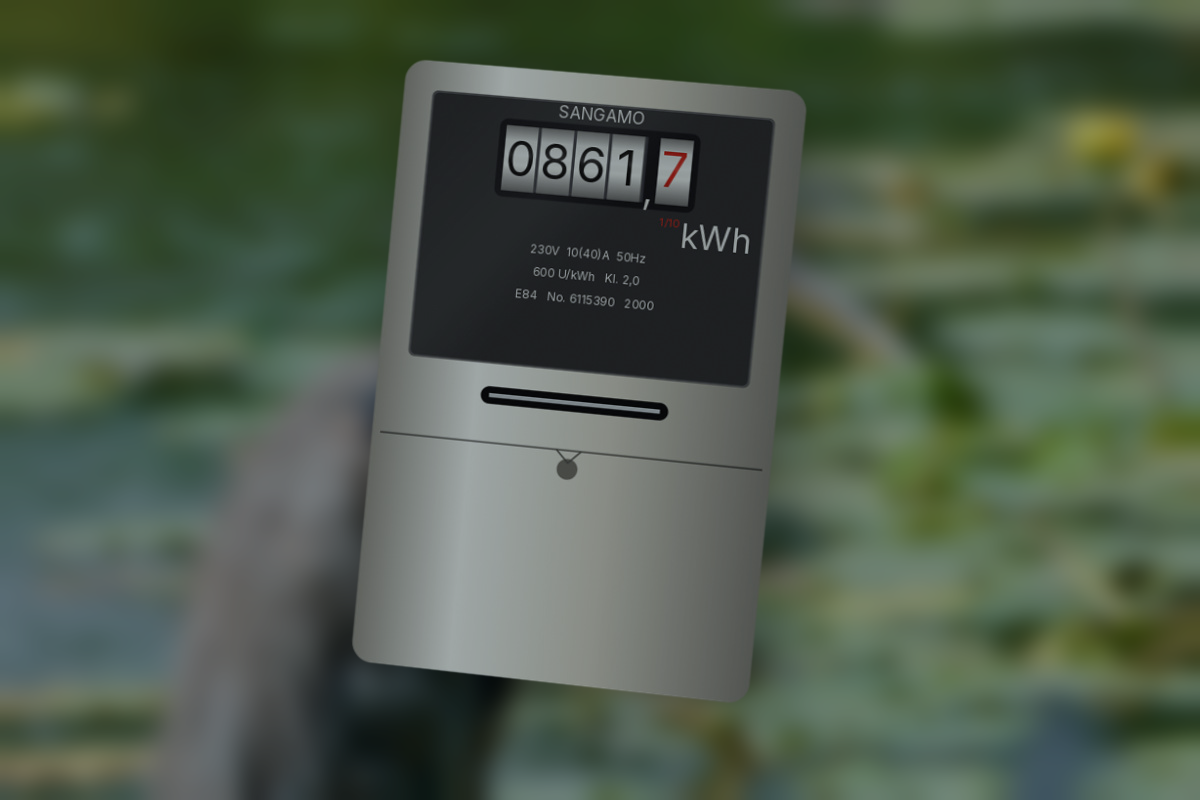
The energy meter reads 861.7; kWh
